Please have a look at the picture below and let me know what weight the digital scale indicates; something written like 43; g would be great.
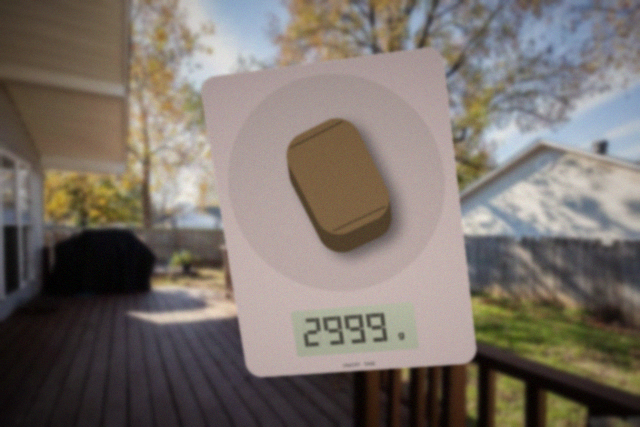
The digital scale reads 2999; g
